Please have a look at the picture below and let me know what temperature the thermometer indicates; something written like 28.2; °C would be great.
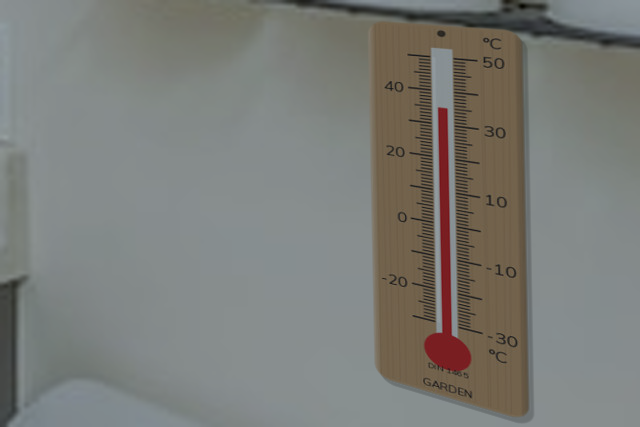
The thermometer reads 35; °C
